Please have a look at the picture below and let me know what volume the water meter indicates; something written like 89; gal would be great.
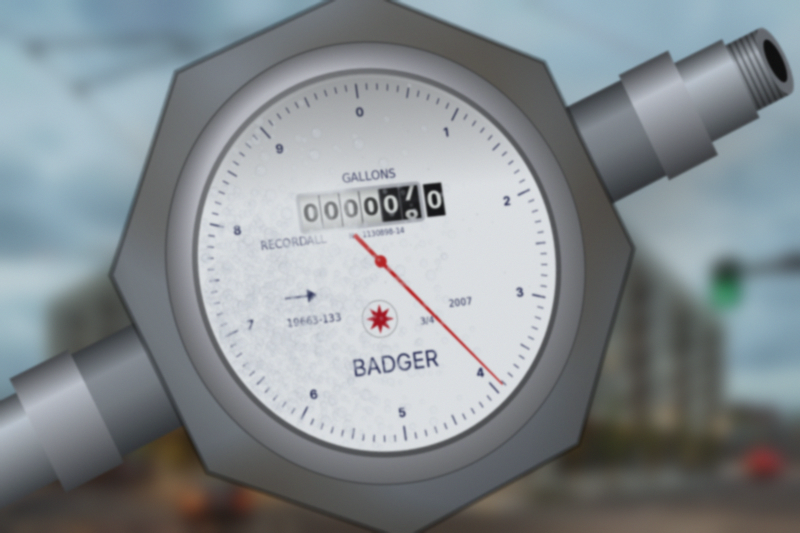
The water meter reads 73.9; gal
